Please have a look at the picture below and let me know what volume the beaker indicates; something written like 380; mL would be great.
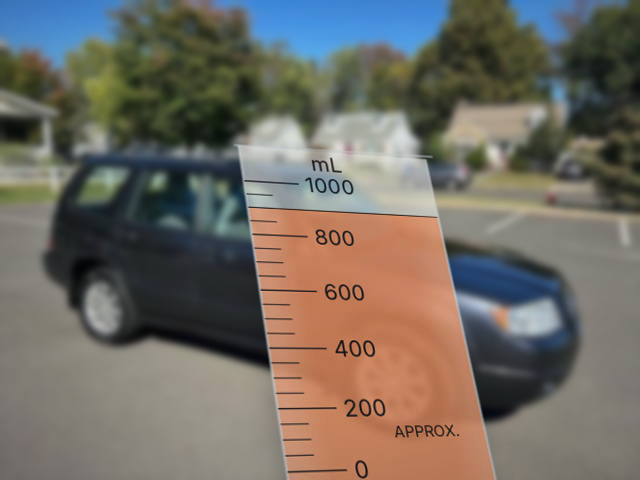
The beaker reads 900; mL
